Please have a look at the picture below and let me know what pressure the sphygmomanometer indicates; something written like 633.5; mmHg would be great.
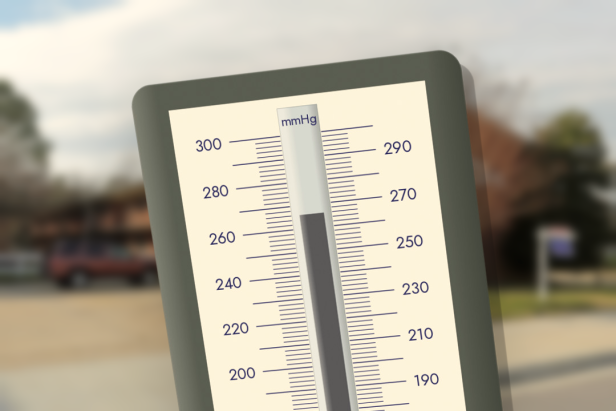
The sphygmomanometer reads 266; mmHg
